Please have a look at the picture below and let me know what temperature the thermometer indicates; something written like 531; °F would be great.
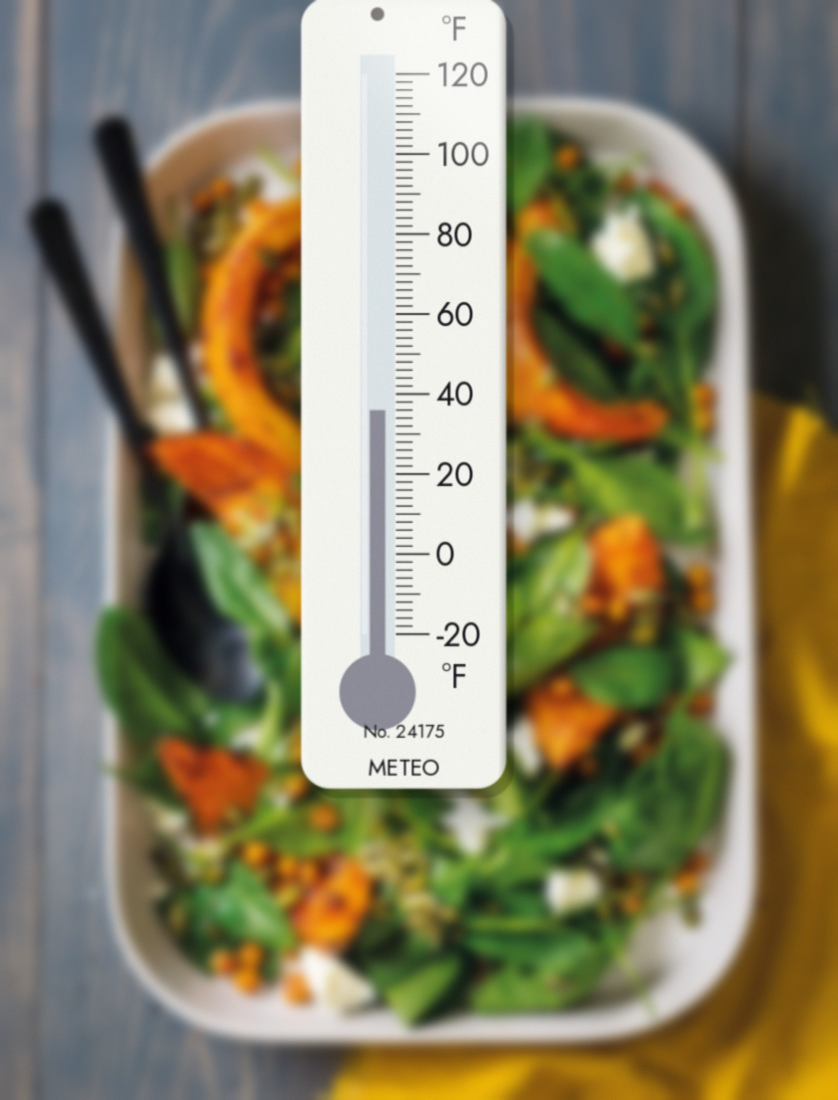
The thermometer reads 36; °F
